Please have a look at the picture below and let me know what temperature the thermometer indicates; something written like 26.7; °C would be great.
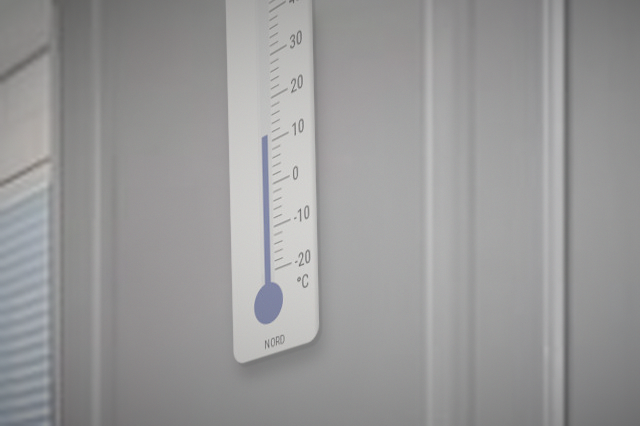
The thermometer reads 12; °C
